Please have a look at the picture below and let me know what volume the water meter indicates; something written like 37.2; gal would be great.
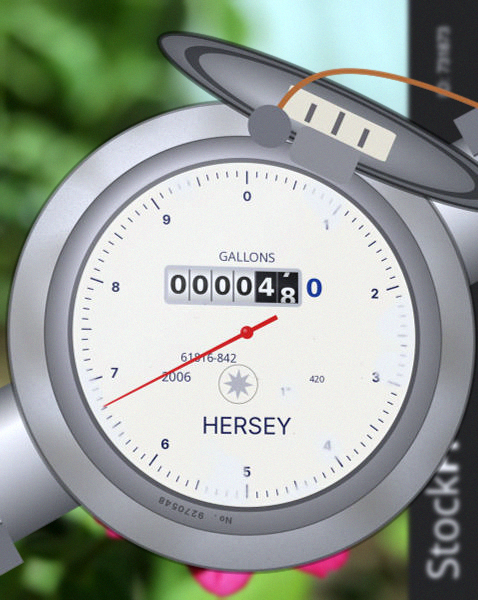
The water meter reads 476.7; gal
